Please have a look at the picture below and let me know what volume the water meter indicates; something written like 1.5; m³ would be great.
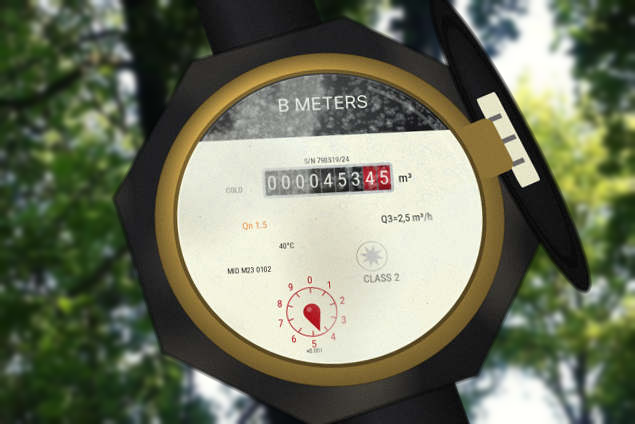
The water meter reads 453.454; m³
